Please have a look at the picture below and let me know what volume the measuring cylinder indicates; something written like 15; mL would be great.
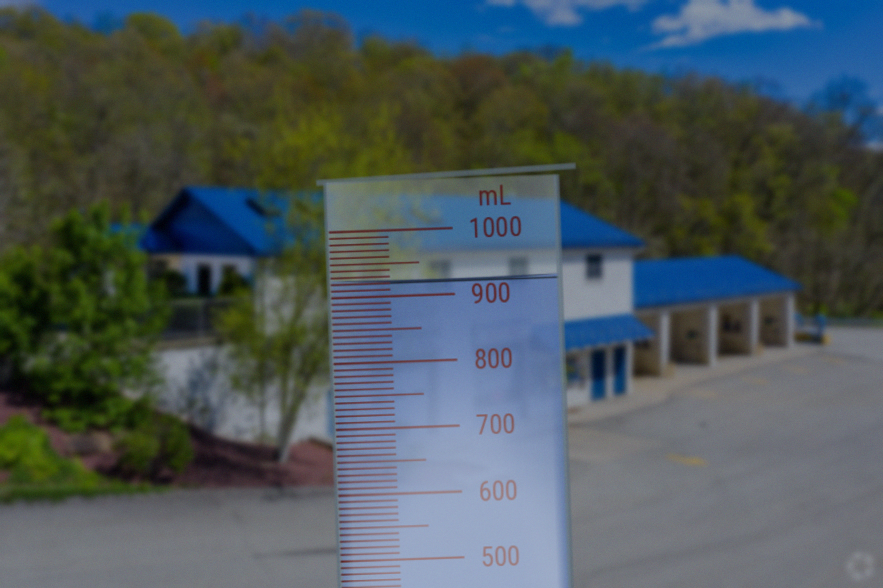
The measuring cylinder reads 920; mL
